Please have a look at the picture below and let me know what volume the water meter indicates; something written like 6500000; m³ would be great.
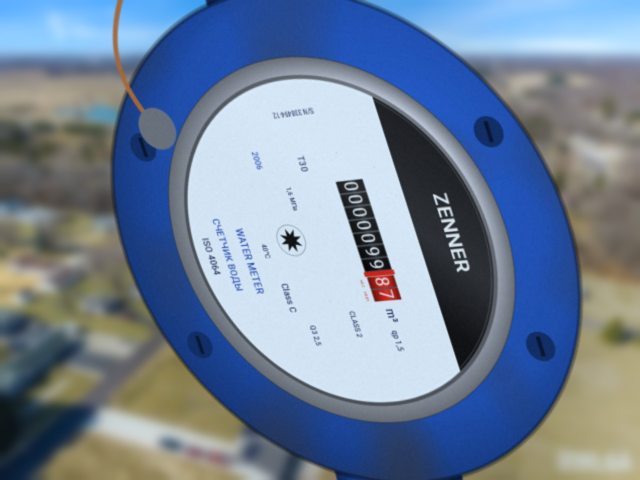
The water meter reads 99.87; m³
